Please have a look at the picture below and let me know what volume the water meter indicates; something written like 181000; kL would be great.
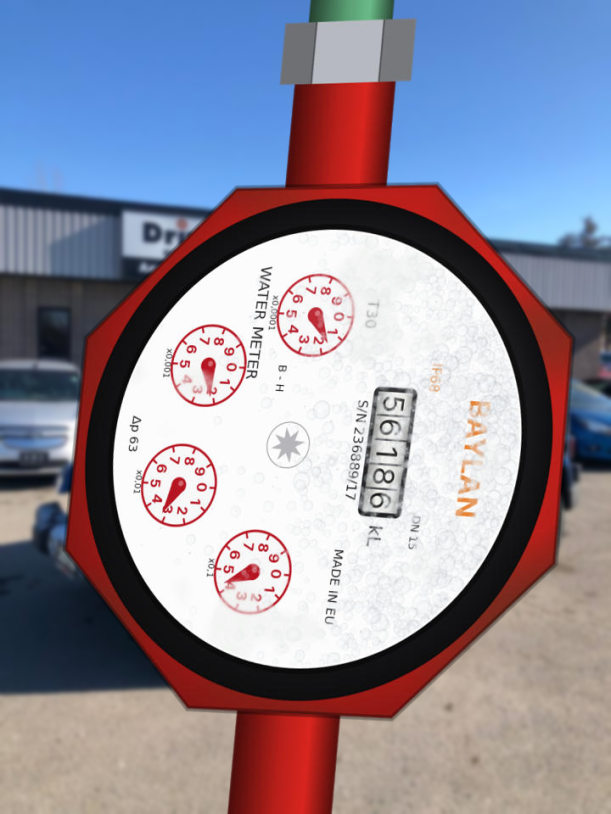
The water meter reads 56186.4321; kL
